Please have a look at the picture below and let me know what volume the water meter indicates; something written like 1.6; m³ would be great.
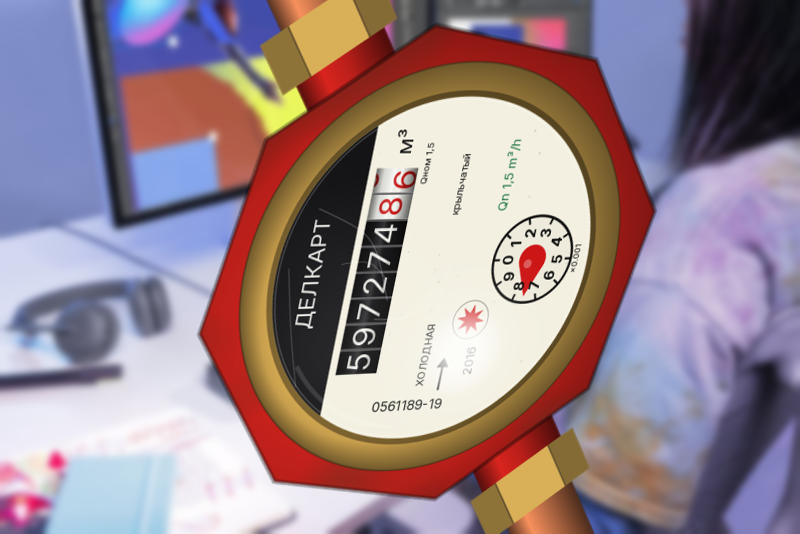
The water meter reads 597274.857; m³
